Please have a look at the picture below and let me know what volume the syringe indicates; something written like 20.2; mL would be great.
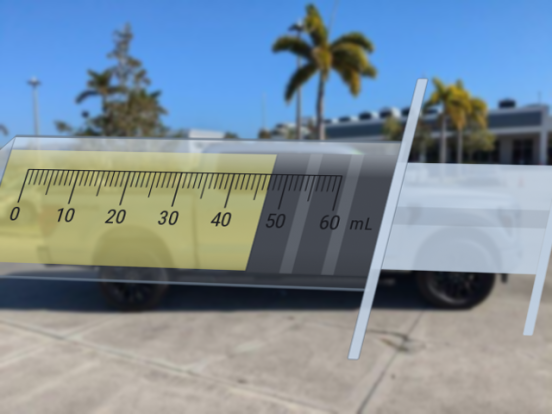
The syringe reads 47; mL
